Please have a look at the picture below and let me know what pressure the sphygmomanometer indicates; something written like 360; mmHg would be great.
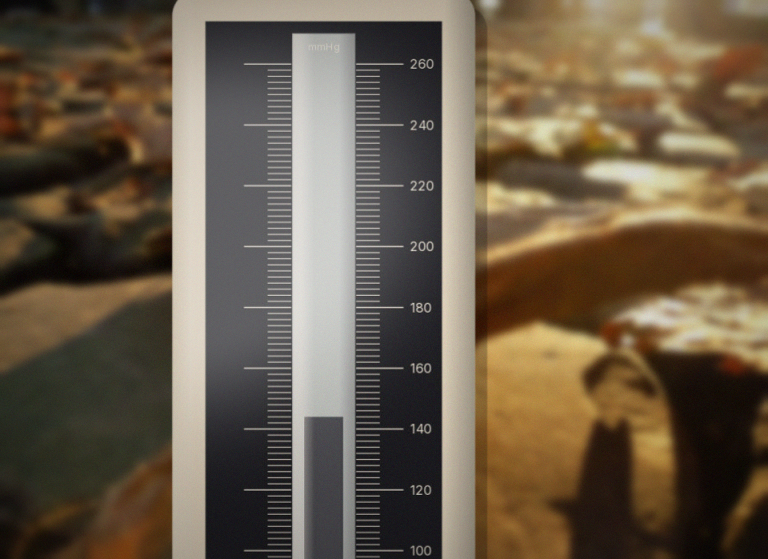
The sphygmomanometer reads 144; mmHg
